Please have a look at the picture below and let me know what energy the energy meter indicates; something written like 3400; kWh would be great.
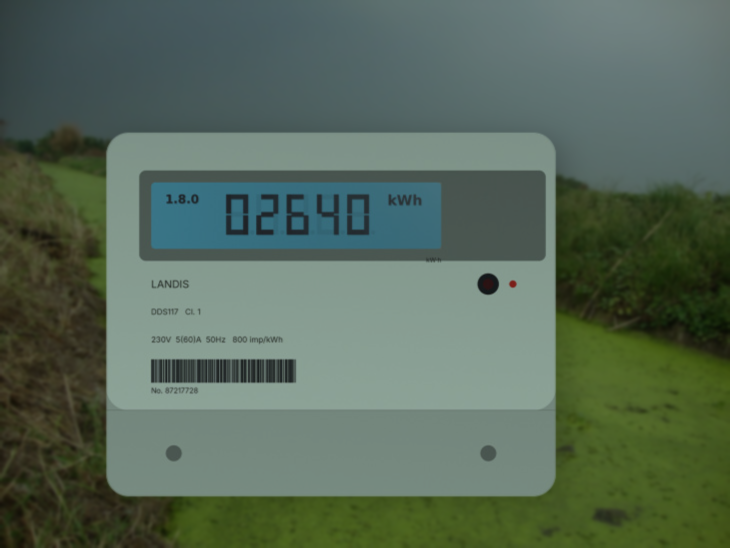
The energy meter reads 2640; kWh
